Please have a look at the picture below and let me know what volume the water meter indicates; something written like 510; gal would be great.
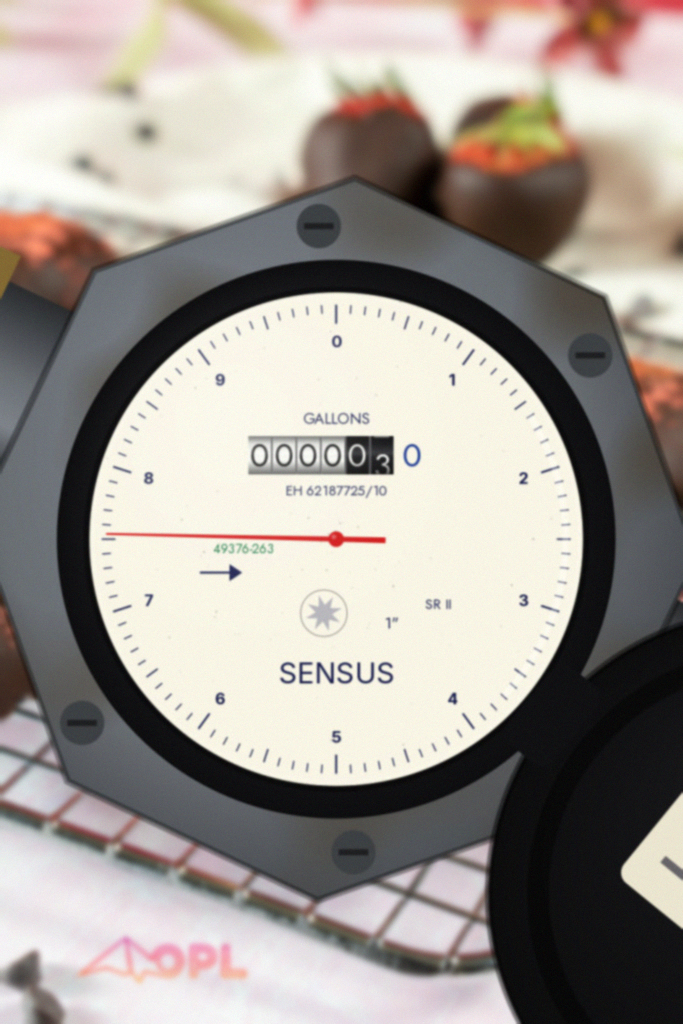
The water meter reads 27.5; gal
